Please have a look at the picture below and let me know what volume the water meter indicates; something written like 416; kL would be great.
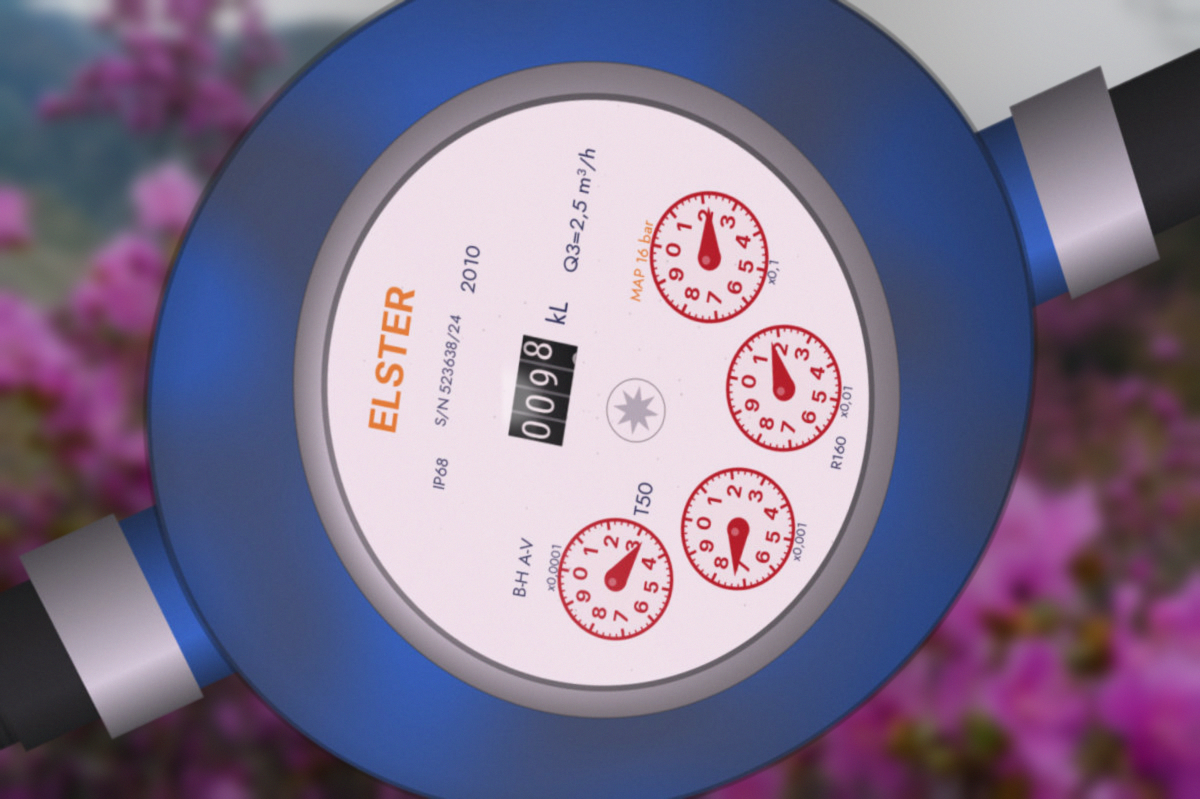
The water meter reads 98.2173; kL
